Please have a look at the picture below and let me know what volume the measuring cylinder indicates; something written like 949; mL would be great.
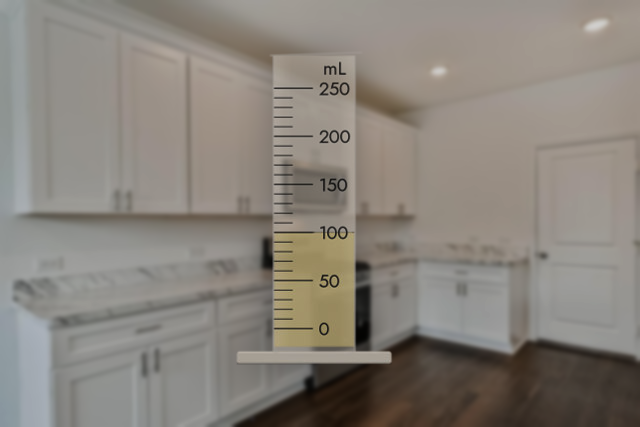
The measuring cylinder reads 100; mL
